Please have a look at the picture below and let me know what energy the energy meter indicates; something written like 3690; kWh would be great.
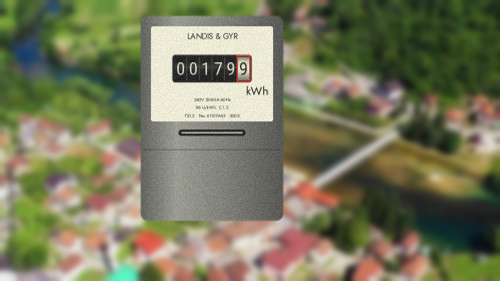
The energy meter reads 179.9; kWh
